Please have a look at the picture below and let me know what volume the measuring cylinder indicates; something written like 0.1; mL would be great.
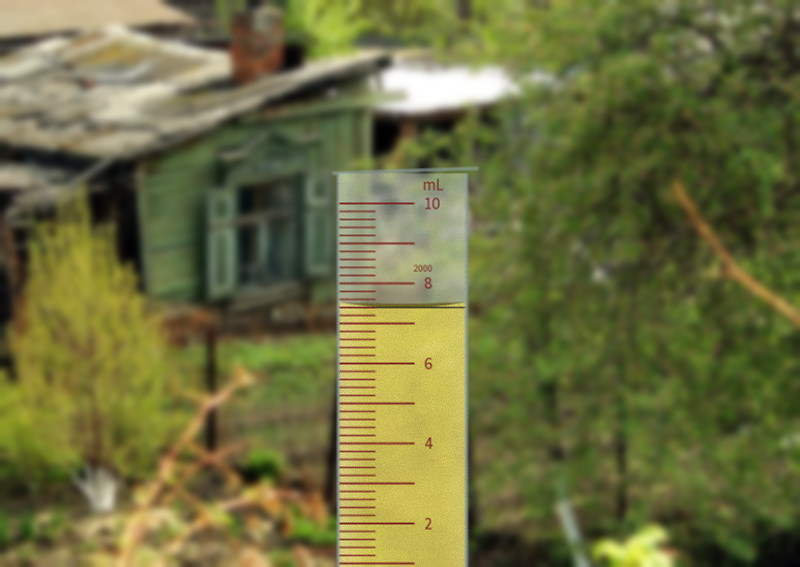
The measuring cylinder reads 7.4; mL
